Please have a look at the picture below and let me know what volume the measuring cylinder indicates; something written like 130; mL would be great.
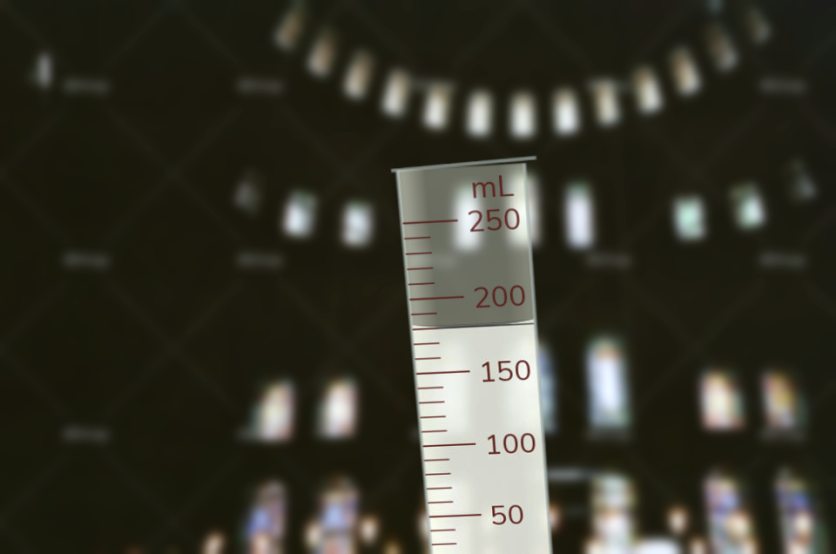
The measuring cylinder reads 180; mL
